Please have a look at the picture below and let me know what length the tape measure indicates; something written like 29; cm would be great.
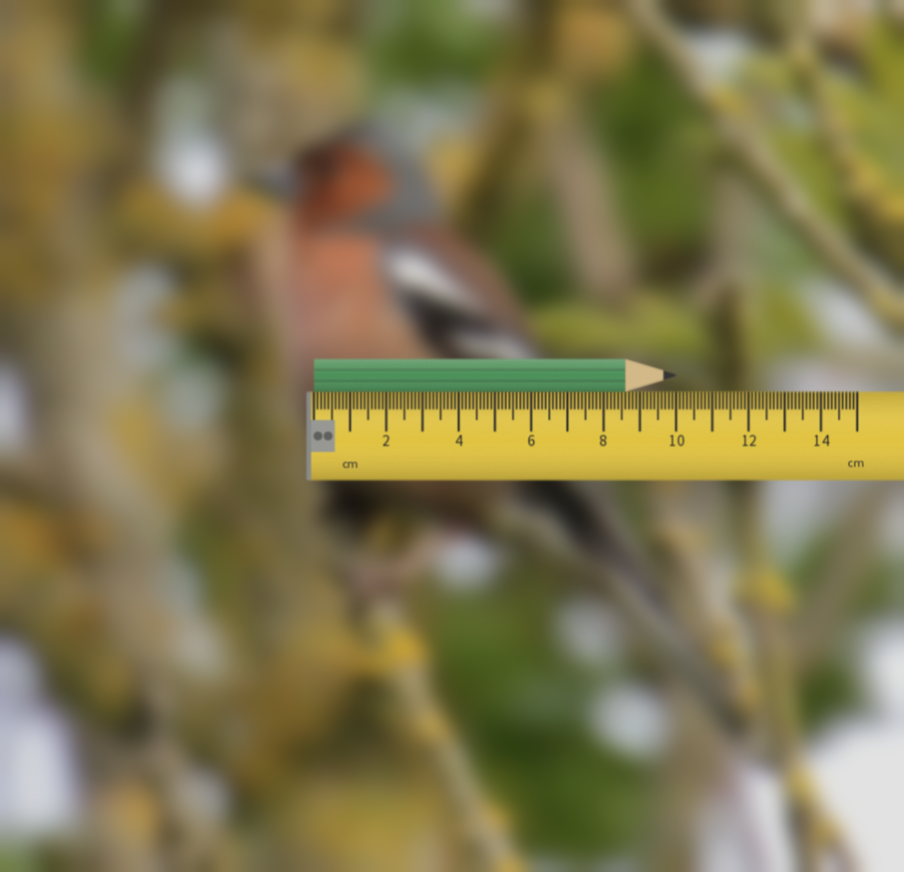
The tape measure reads 10; cm
